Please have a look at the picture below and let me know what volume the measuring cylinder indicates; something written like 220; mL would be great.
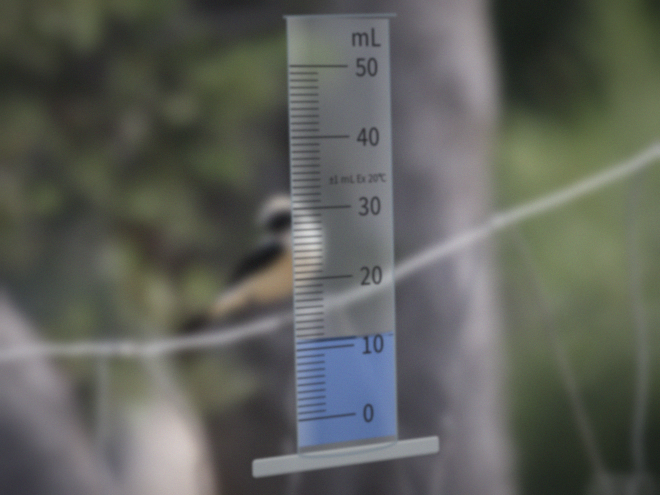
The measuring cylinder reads 11; mL
